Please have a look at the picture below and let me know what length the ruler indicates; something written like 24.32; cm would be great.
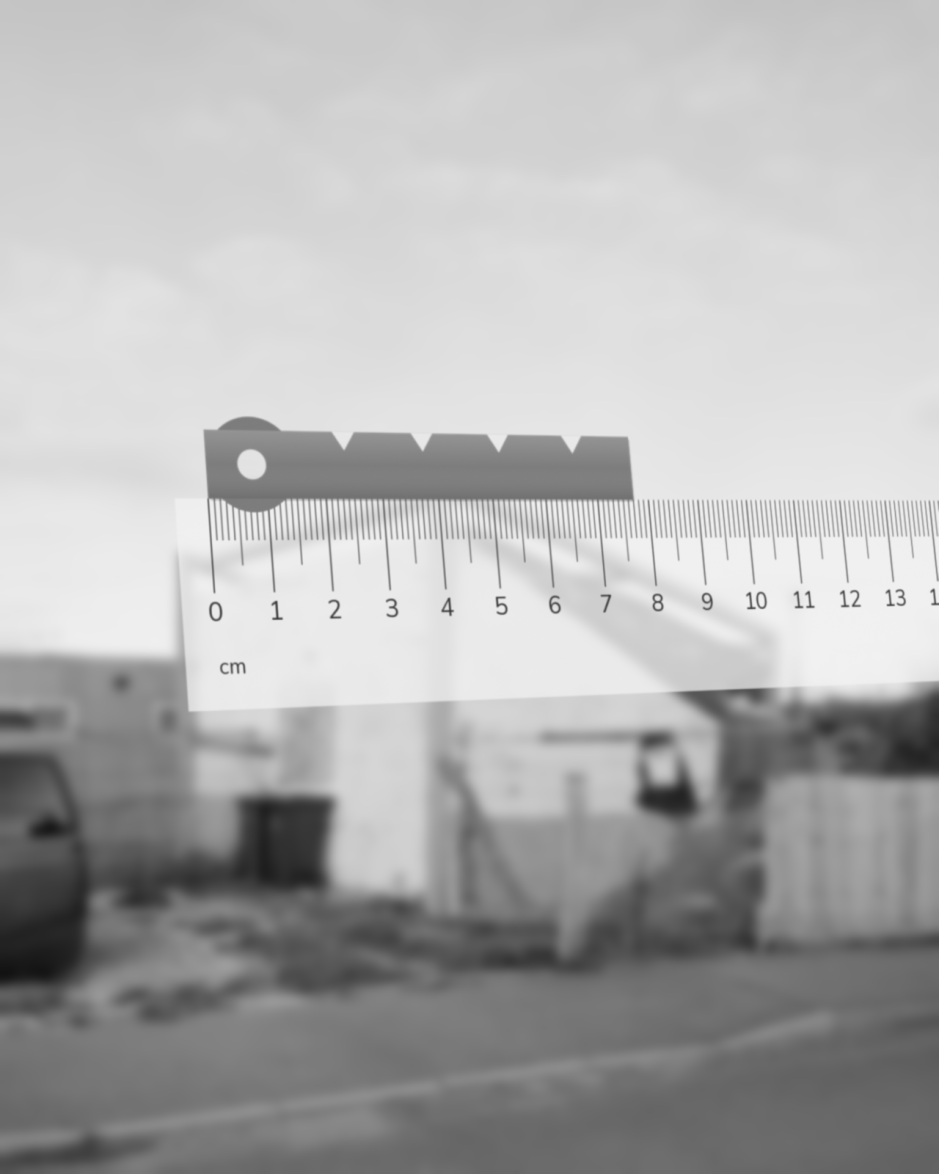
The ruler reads 7.7; cm
